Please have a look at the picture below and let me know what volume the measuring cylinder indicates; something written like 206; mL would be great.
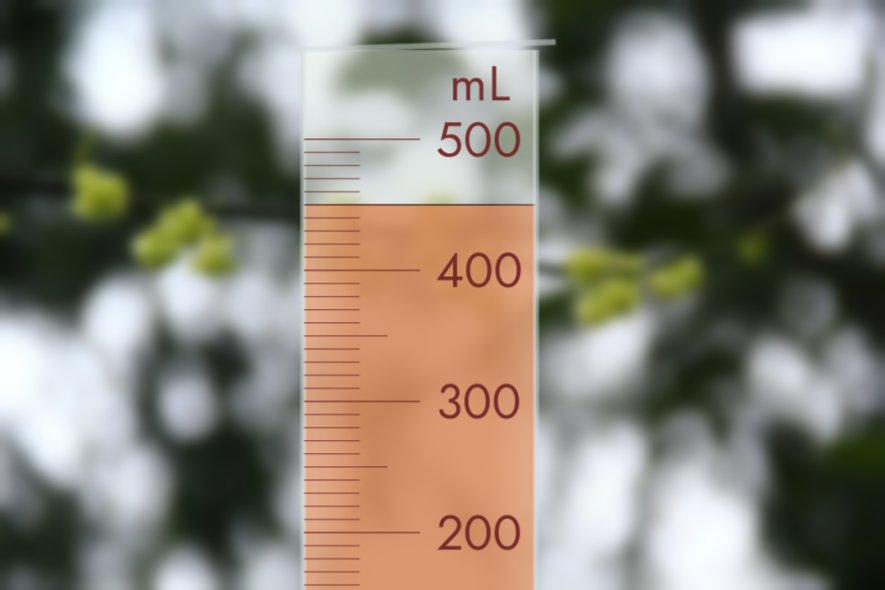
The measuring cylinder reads 450; mL
